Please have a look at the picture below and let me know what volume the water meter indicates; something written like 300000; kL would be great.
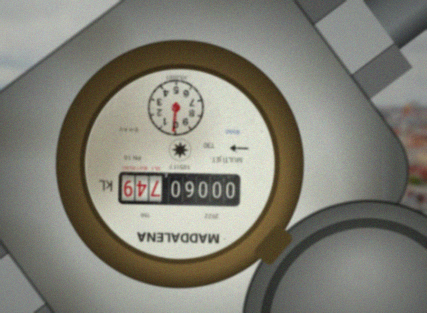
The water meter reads 60.7490; kL
